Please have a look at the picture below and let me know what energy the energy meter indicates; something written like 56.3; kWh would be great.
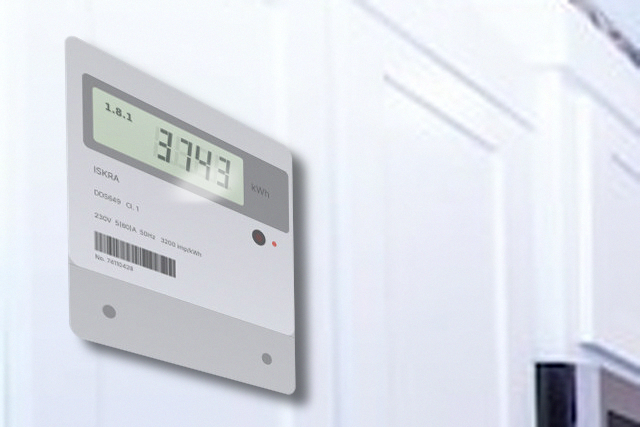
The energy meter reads 3743; kWh
